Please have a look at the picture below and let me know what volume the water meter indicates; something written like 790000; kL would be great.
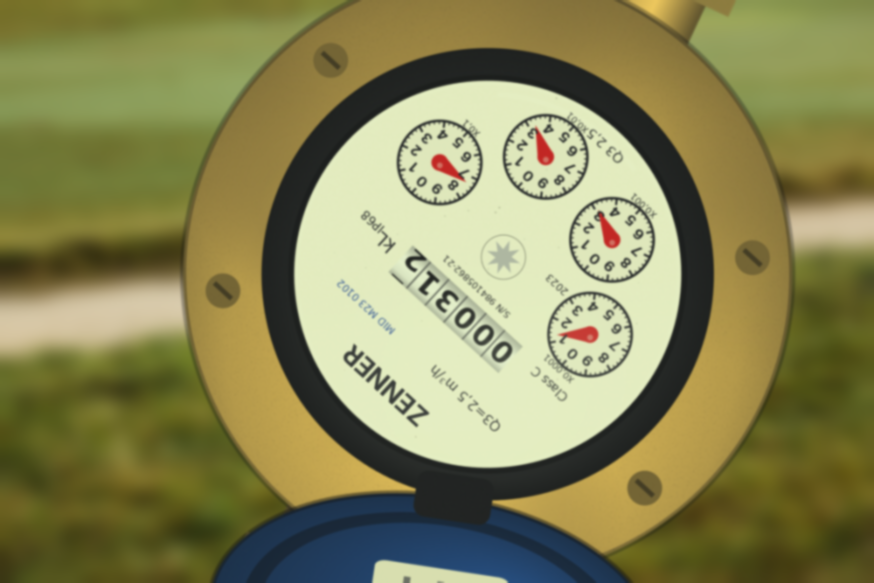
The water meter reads 311.7331; kL
